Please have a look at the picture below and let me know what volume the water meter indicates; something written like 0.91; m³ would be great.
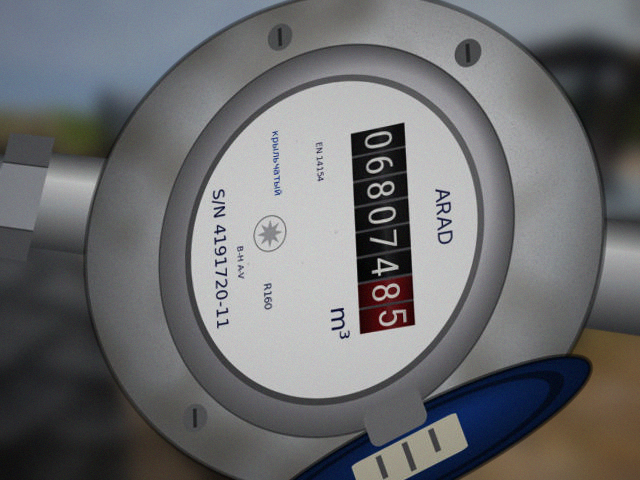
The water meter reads 68074.85; m³
